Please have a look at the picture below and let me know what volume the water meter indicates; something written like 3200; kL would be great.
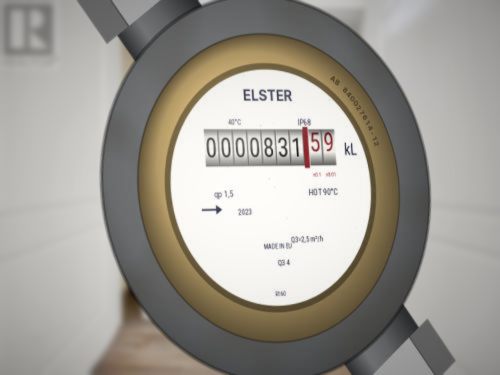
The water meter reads 831.59; kL
